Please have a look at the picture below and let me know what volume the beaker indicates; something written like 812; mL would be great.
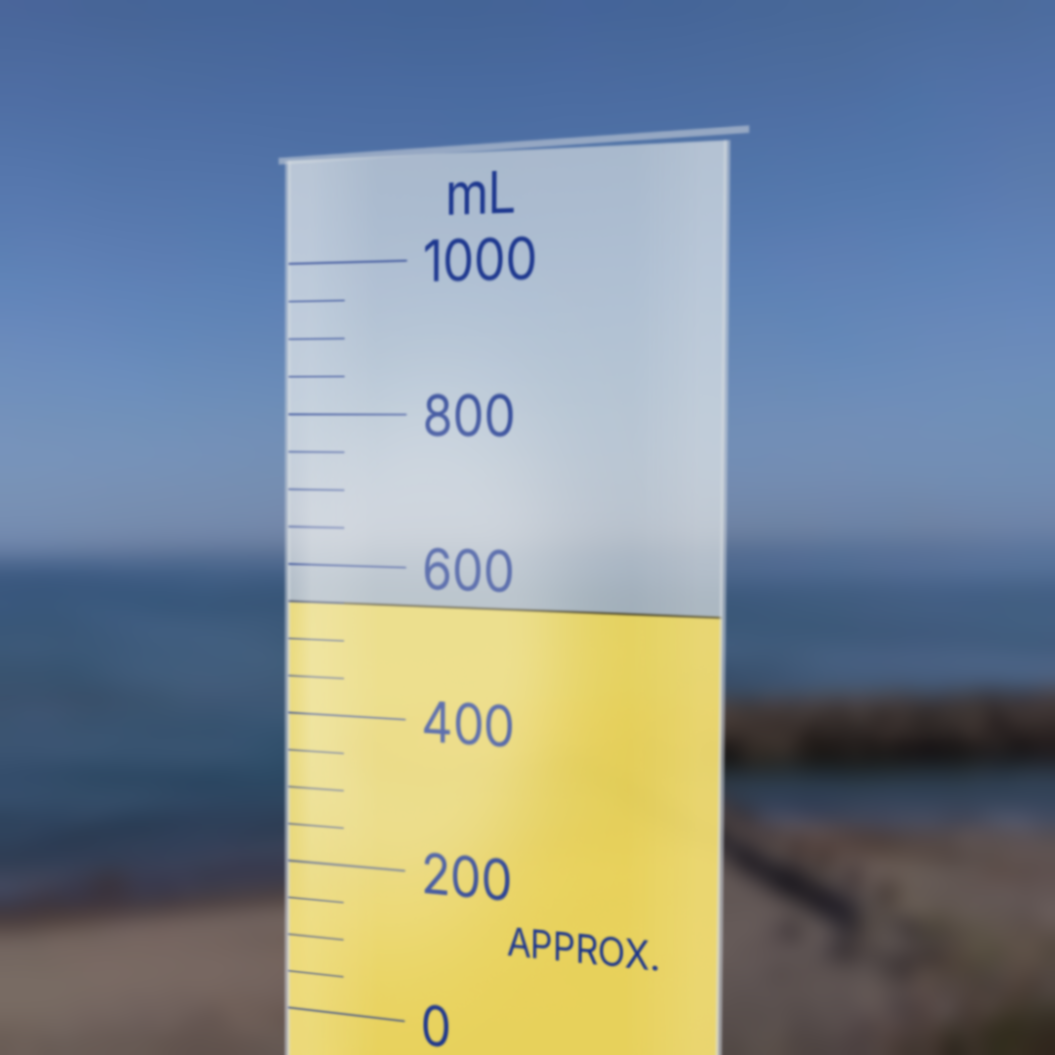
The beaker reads 550; mL
